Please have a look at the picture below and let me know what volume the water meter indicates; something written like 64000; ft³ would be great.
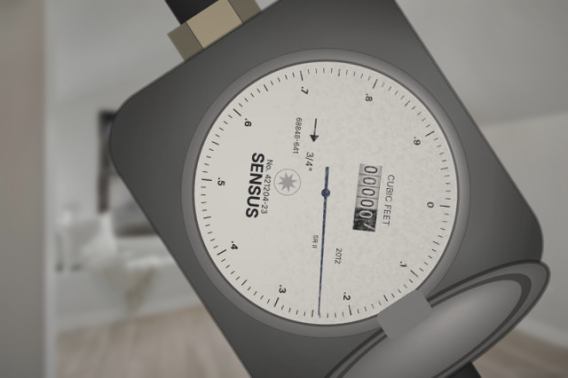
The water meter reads 7.24; ft³
